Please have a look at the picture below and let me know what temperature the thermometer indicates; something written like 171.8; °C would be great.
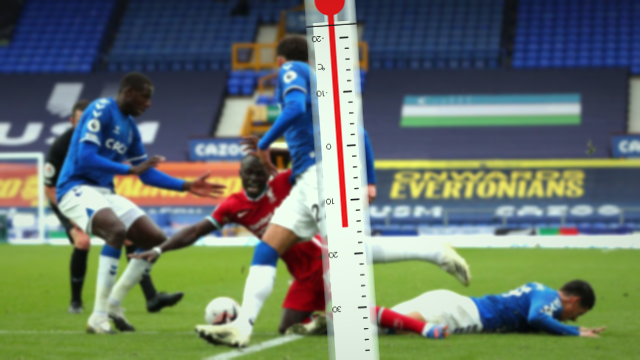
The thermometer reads 15; °C
